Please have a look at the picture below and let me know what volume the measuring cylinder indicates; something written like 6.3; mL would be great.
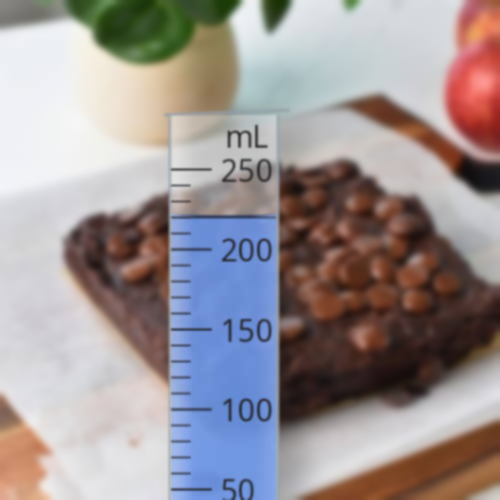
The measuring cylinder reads 220; mL
